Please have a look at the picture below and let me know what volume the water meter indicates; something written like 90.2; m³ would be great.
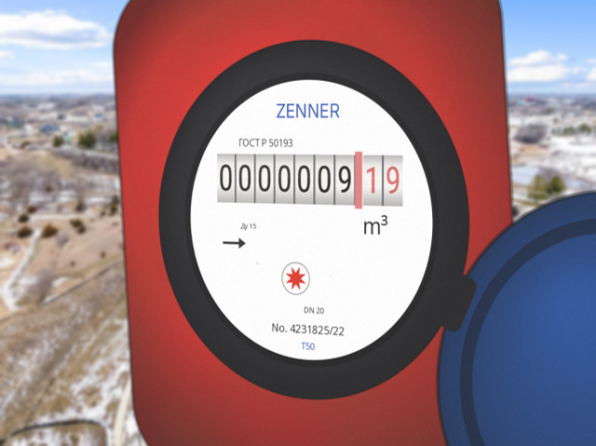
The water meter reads 9.19; m³
